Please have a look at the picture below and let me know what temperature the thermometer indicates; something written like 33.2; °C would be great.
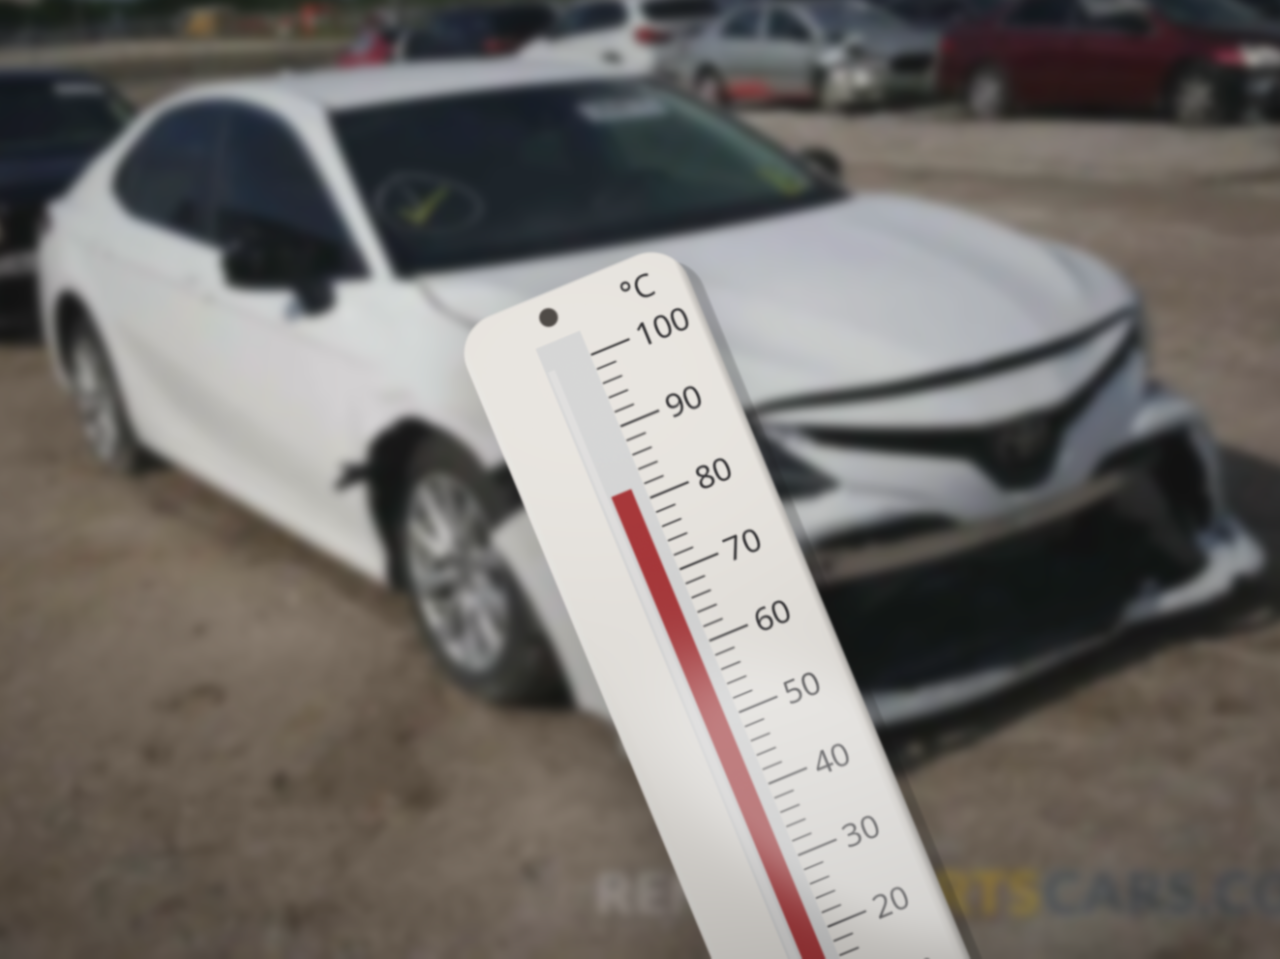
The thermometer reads 82; °C
